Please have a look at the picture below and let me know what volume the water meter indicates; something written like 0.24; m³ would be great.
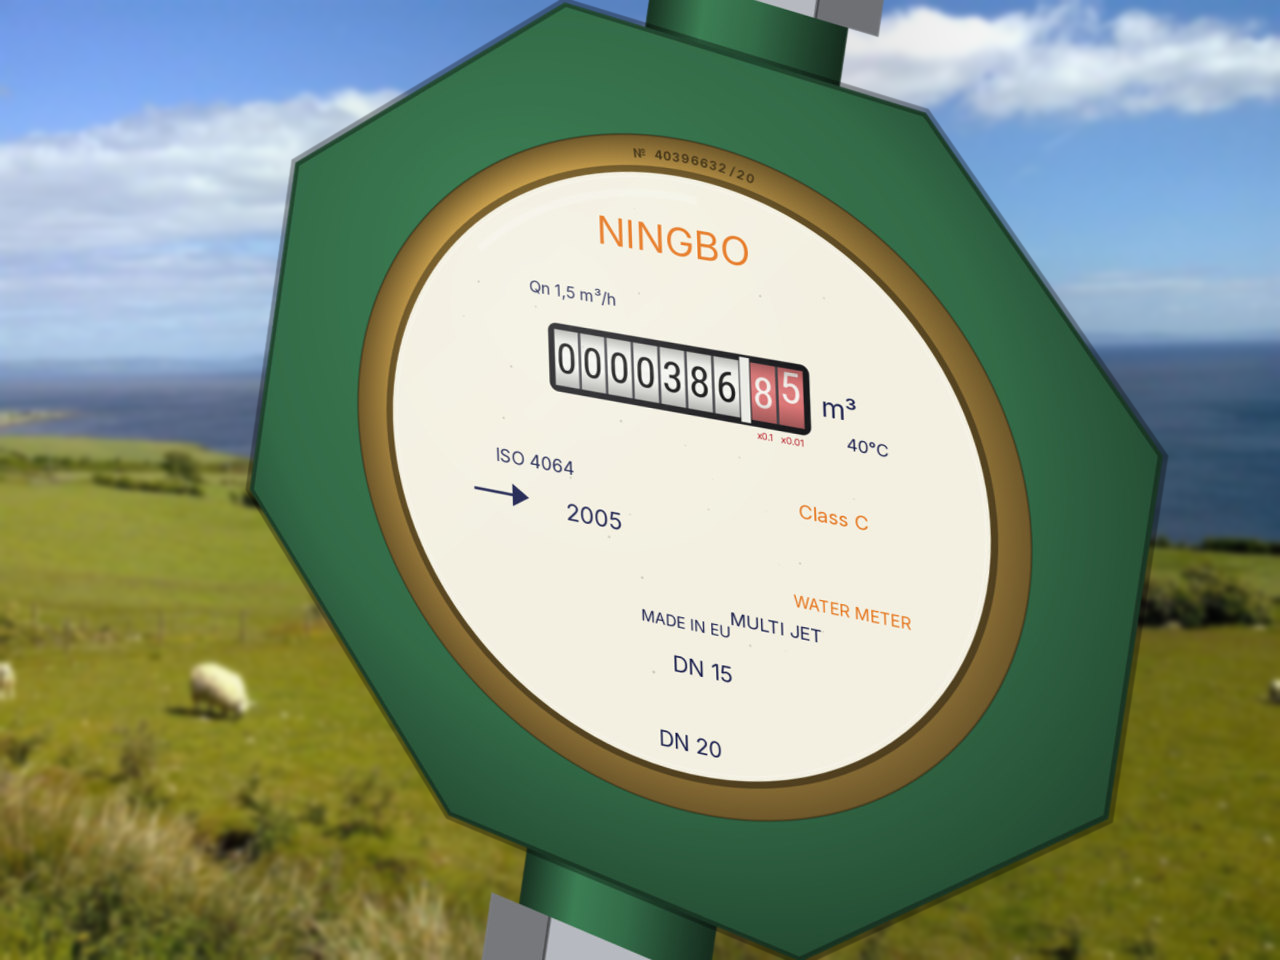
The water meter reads 386.85; m³
